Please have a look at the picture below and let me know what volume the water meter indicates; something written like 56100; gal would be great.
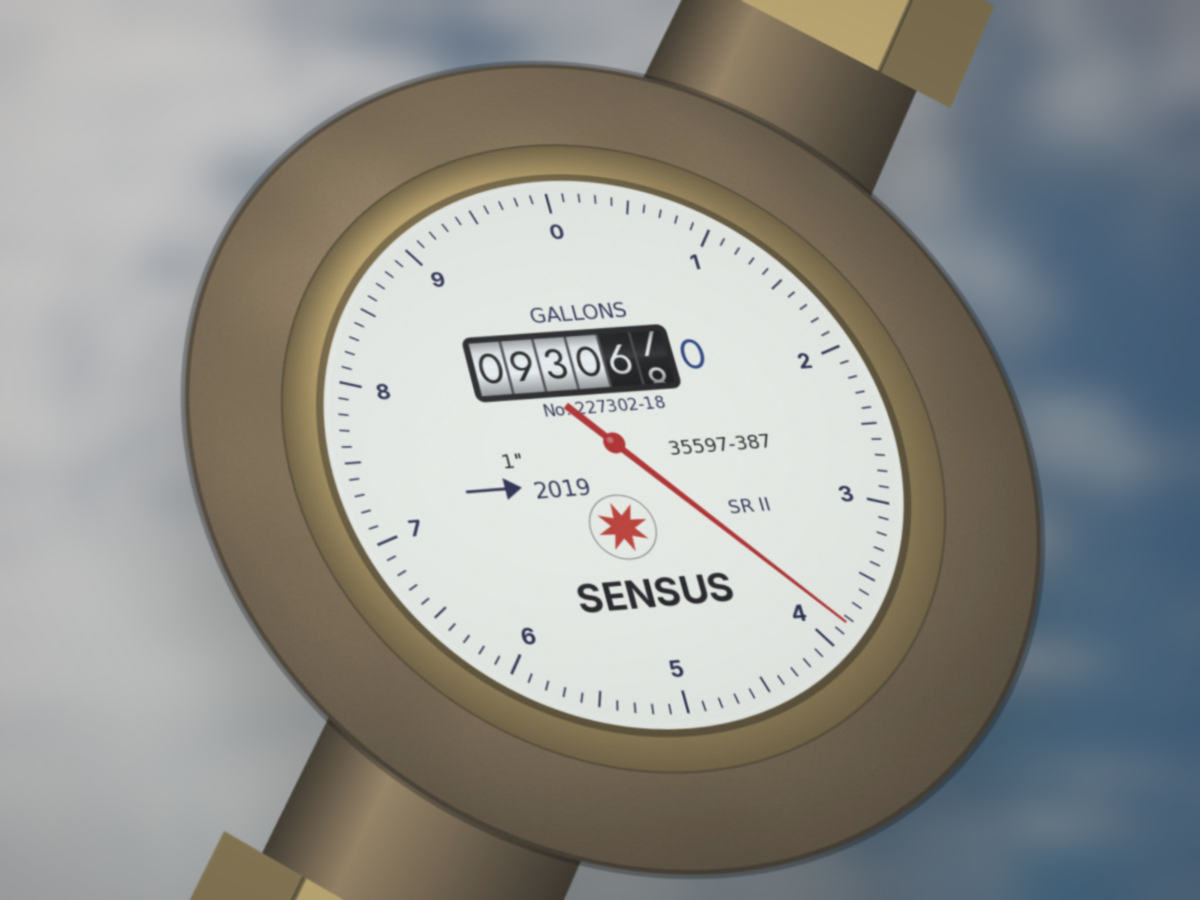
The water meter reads 930673.8; gal
